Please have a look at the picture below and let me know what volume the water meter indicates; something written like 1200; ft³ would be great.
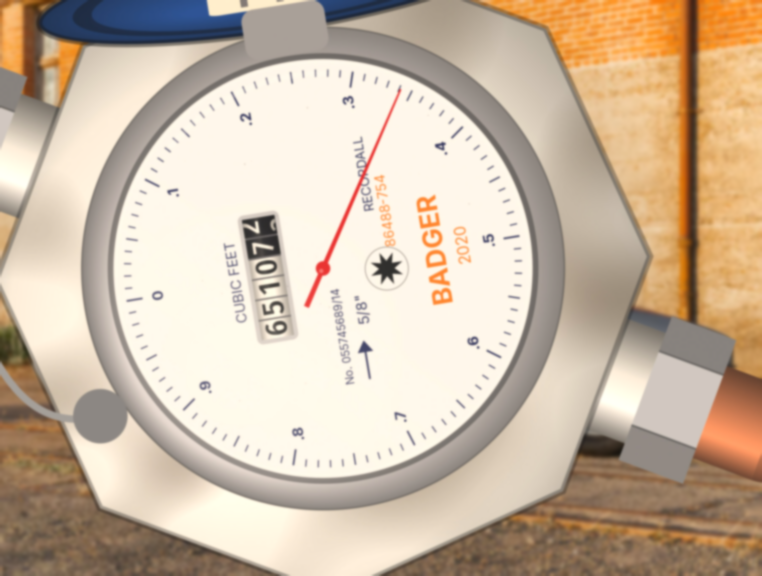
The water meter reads 651072.34; ft³
